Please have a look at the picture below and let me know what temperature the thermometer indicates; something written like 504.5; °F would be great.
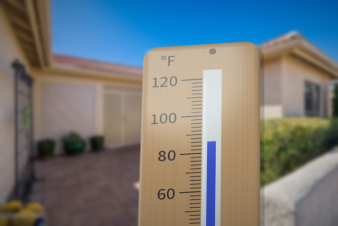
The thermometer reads 86; °F
